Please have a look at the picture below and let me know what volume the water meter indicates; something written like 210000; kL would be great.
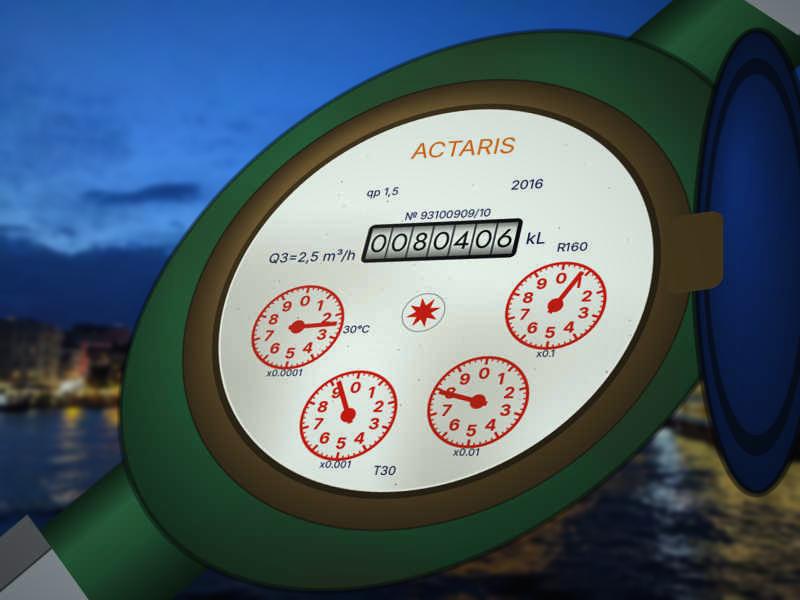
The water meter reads 80406.0792; kL
